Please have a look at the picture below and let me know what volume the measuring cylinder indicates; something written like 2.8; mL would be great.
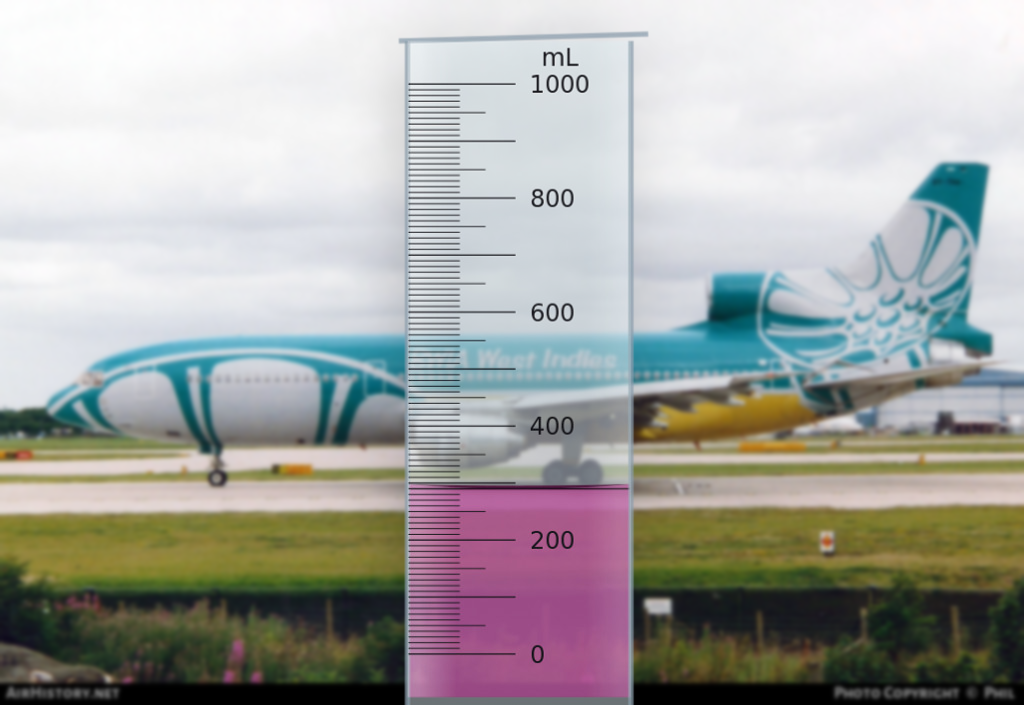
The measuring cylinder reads 290; mL
